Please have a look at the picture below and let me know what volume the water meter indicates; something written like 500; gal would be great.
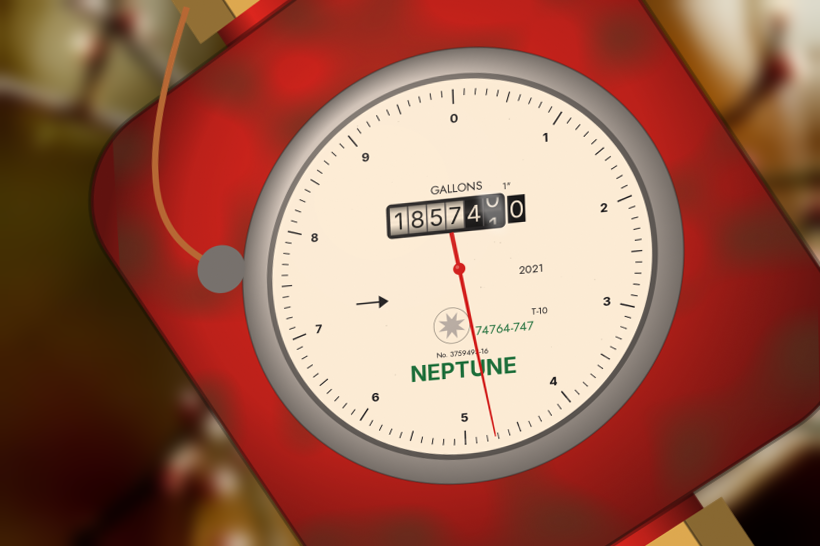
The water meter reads 1857404.7; gal
